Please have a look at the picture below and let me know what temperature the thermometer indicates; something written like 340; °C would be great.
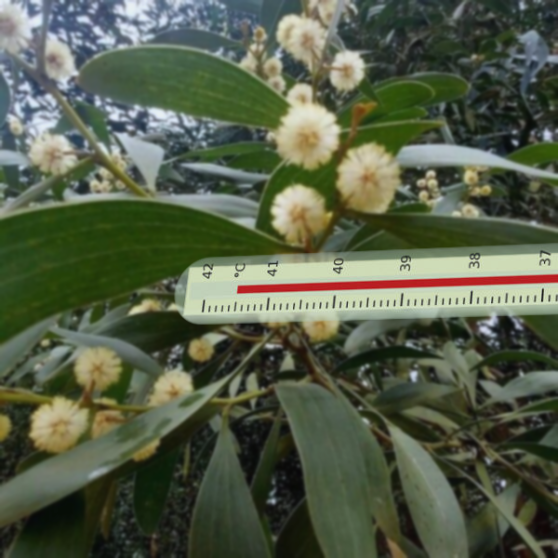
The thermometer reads 41.5; °C
